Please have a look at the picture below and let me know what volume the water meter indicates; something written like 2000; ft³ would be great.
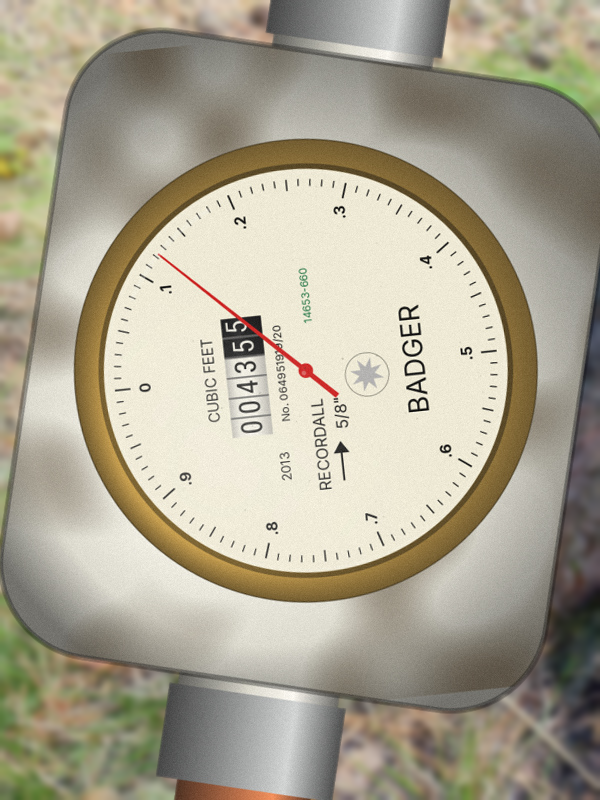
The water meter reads 4355.12; ft³
